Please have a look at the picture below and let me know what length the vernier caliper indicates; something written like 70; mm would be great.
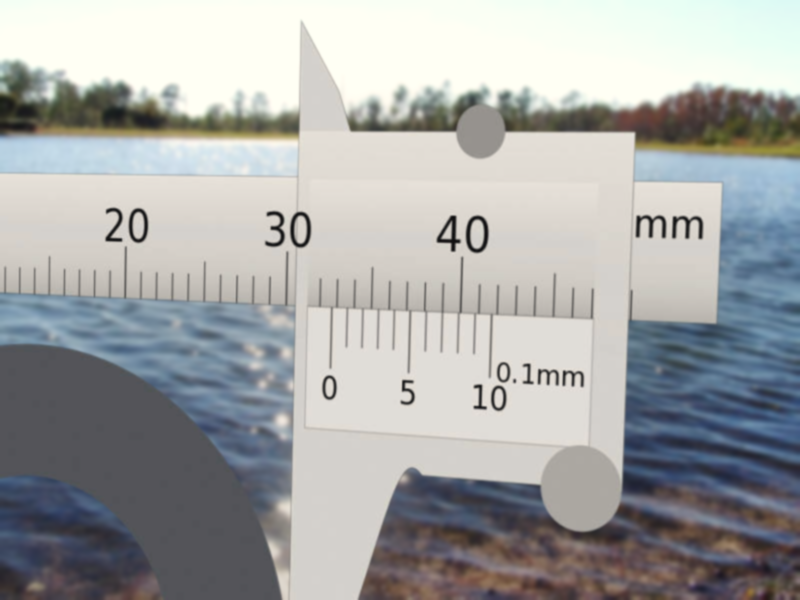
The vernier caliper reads 32.7; mm
